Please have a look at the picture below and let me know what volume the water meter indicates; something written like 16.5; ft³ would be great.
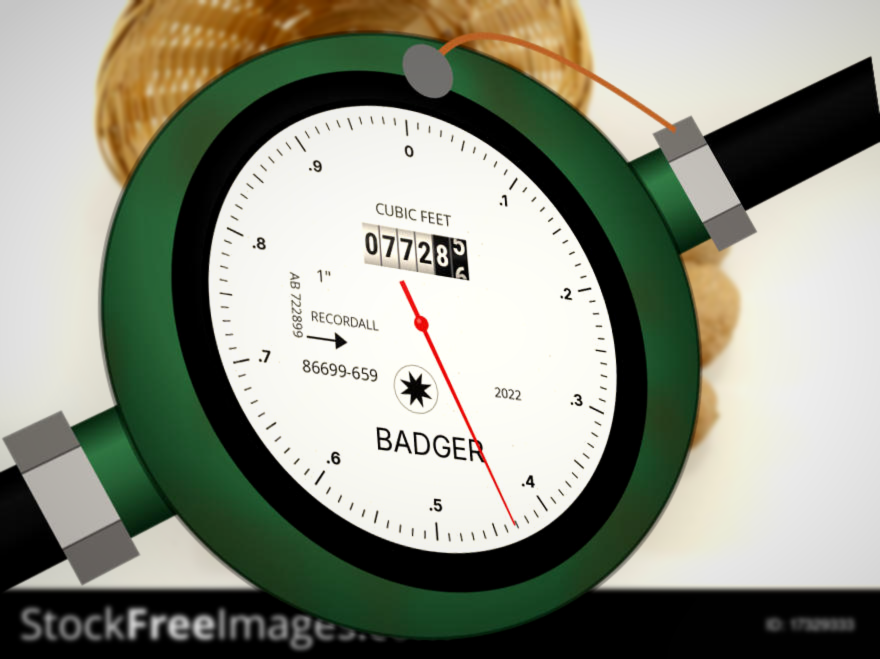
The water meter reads 77285.43; ft³
